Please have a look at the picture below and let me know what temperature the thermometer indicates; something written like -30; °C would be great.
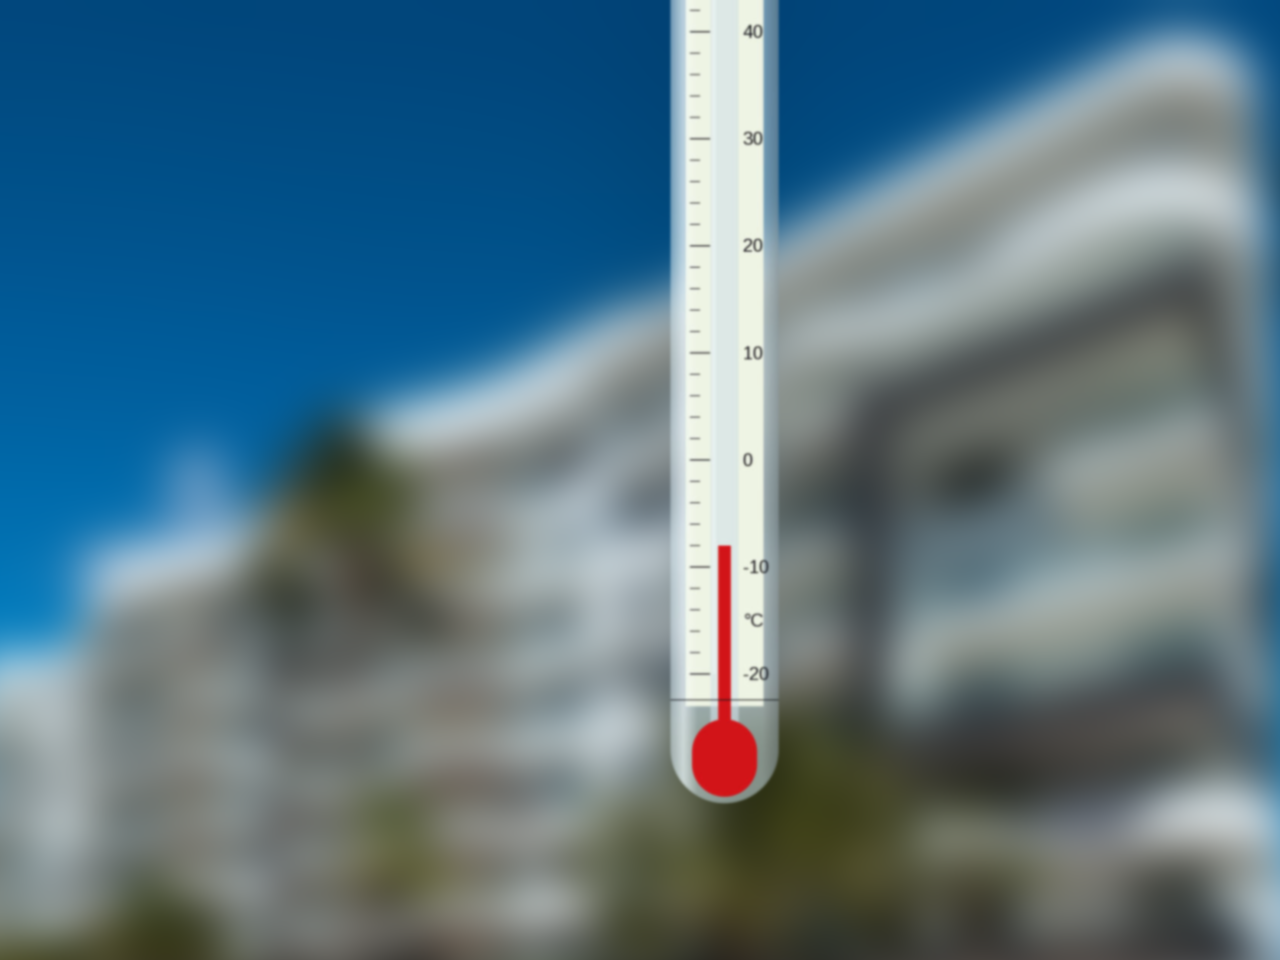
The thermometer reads -8; °C
